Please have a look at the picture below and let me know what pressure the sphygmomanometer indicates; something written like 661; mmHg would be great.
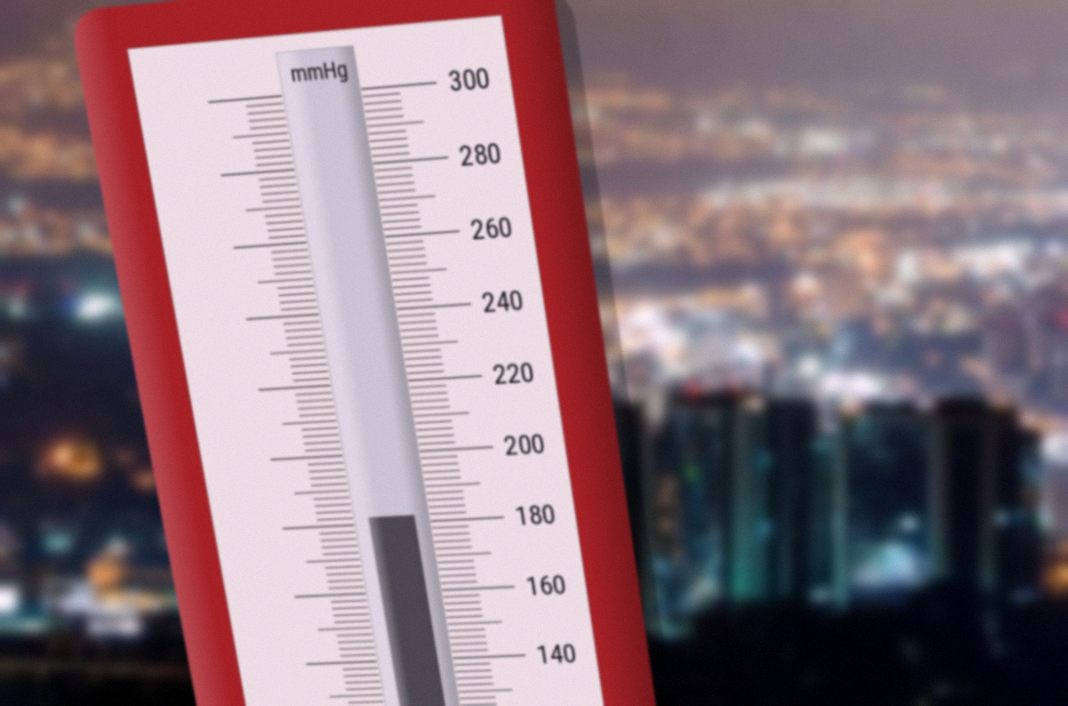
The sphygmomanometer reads 182; mmHg
